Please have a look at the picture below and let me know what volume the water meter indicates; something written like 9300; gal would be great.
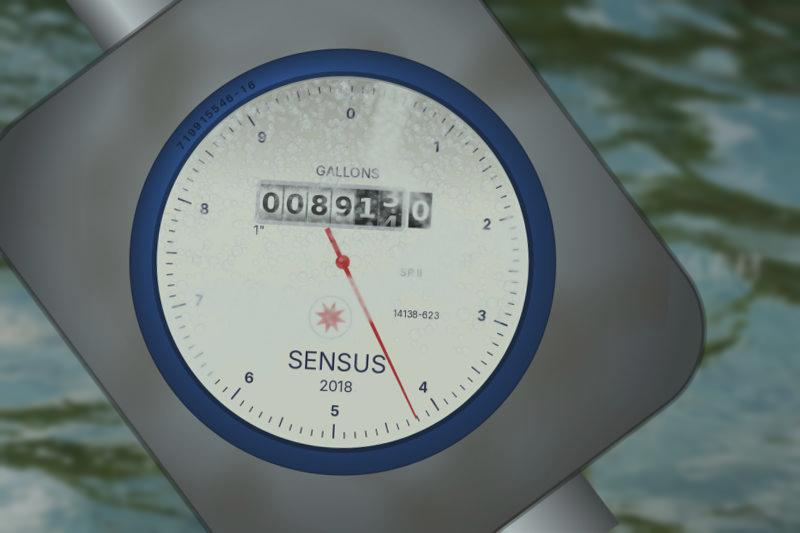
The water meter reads 89134.2; gal
